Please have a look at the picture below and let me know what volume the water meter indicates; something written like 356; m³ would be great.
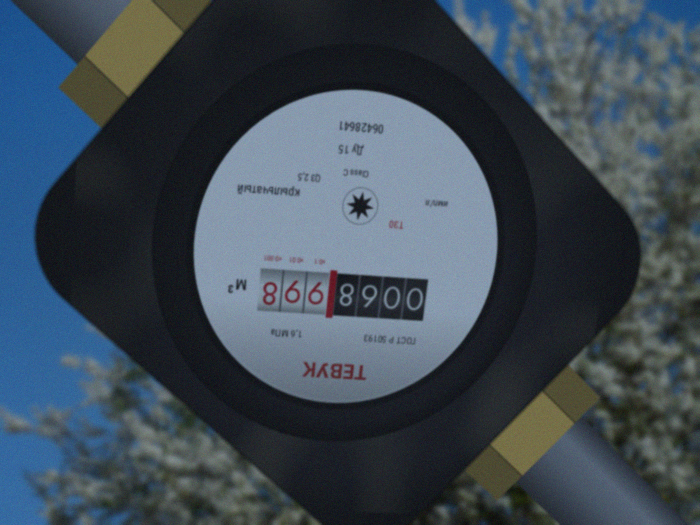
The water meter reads 68.998; m³
